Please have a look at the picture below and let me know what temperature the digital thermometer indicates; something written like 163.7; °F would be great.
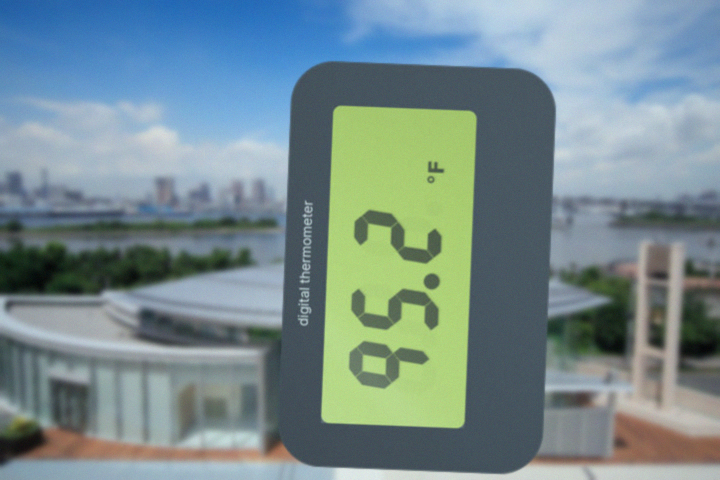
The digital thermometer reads 95.2; °F
